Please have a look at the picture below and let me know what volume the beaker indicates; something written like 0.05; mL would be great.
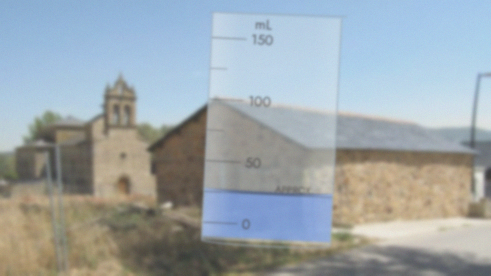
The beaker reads 25; mL
